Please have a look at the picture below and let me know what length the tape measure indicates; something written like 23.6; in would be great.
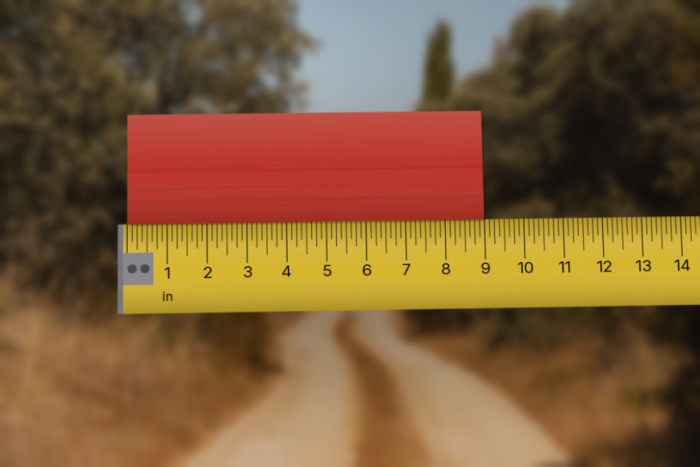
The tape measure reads 9; in
